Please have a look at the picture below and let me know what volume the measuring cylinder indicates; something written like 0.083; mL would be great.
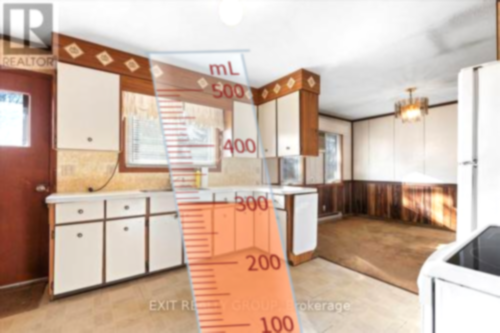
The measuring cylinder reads 300; mL
